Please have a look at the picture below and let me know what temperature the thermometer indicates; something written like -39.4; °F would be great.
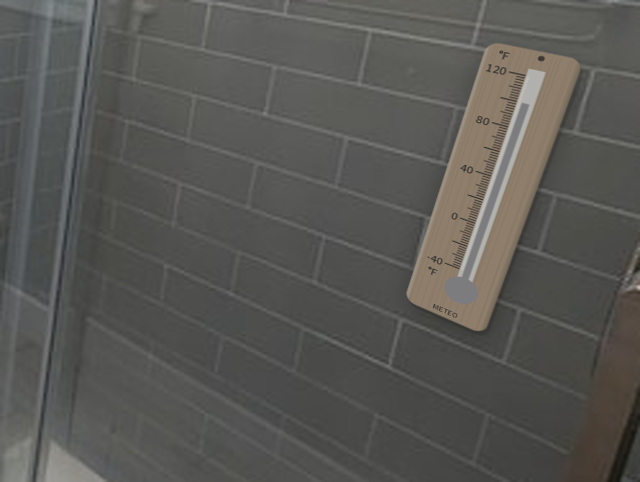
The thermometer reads 100; °F
